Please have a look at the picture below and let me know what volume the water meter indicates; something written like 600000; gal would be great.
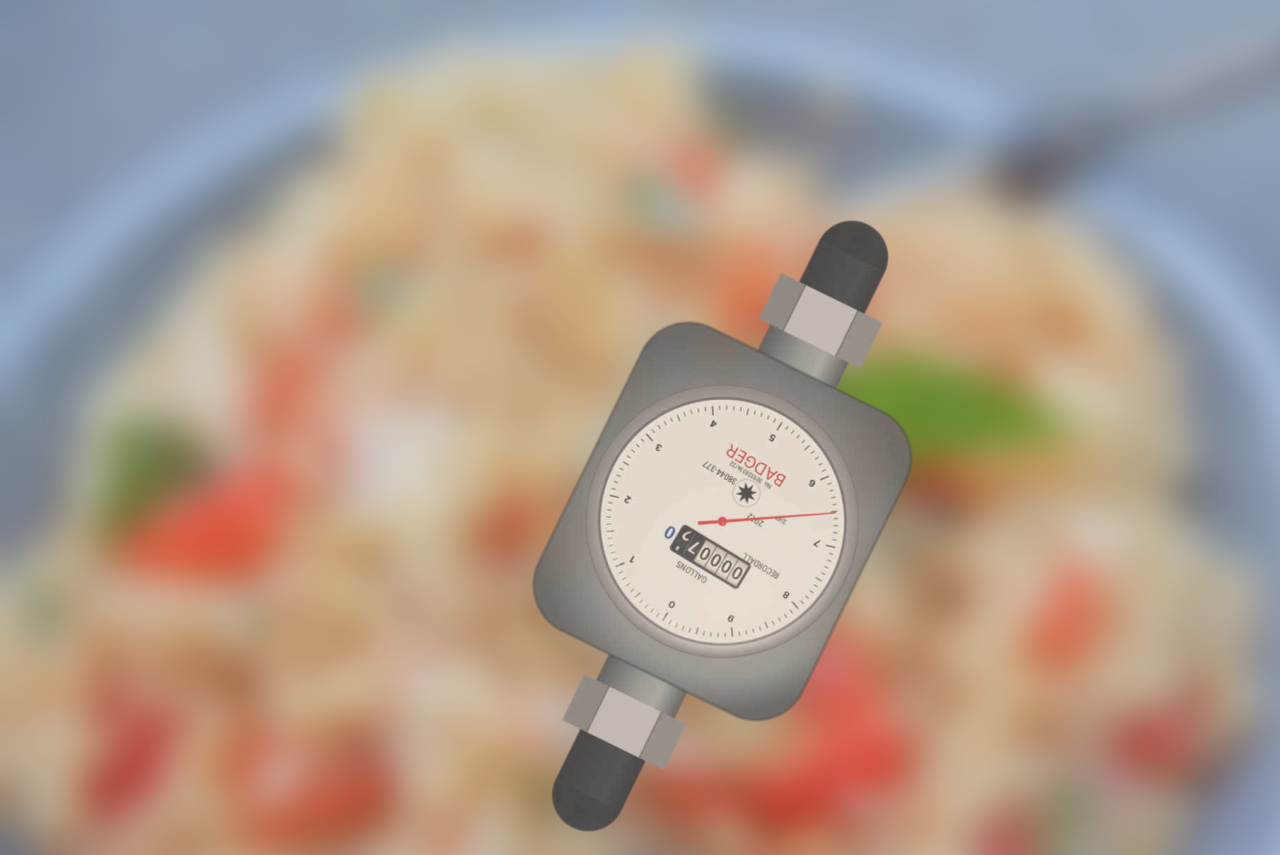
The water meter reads 716.5; gal
